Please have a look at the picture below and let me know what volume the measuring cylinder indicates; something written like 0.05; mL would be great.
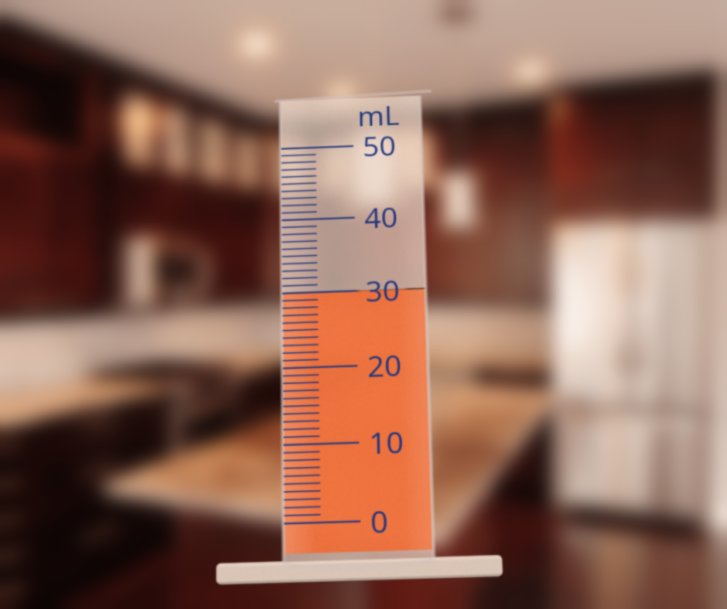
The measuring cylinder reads 30; mL
